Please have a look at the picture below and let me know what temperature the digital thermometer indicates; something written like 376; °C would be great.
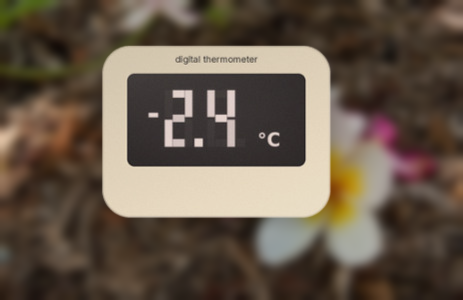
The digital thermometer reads -2.4; °C
